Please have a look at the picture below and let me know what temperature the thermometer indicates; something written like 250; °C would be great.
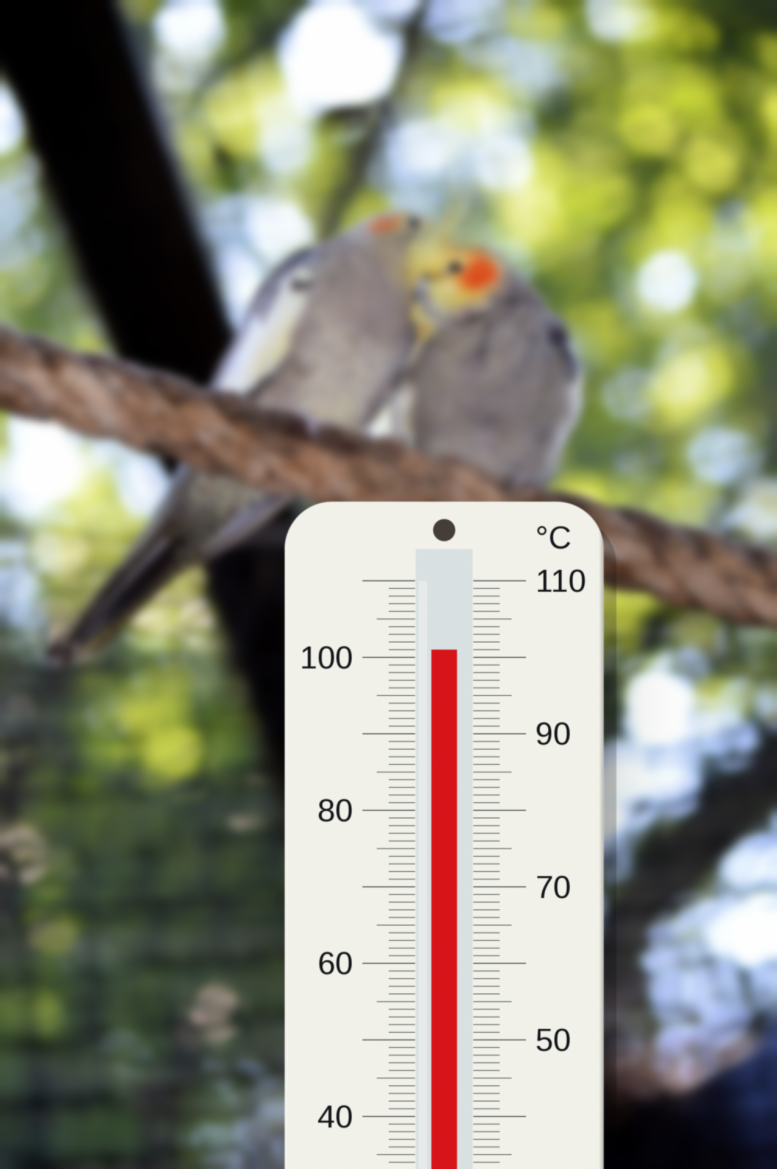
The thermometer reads 101; °C
